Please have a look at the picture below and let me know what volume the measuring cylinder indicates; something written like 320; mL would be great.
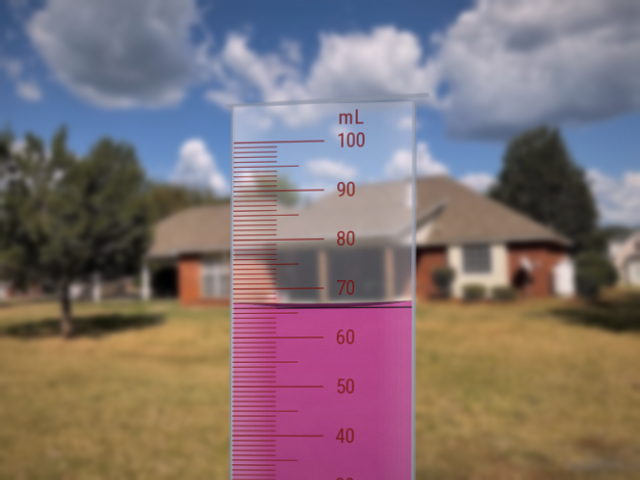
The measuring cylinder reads 66; mL
